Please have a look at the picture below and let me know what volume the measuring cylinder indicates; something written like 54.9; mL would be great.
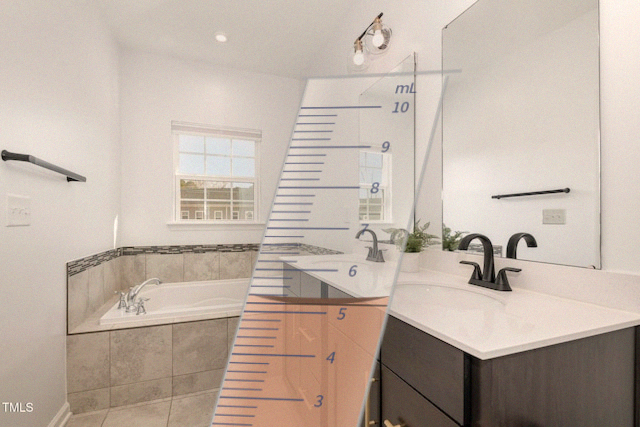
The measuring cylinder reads 5.2; mL
